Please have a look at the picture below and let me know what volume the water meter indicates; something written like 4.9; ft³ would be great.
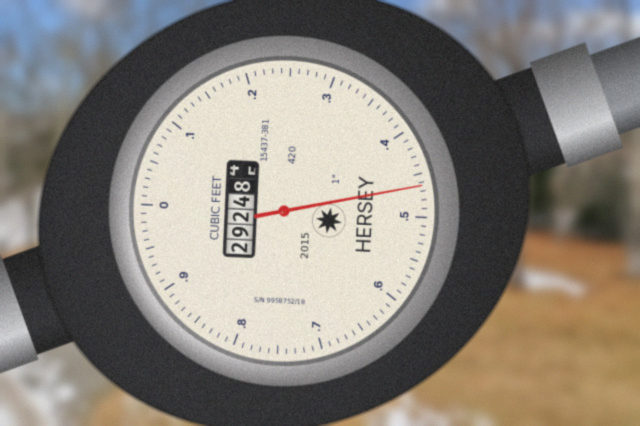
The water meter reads 292484.46; ft³
